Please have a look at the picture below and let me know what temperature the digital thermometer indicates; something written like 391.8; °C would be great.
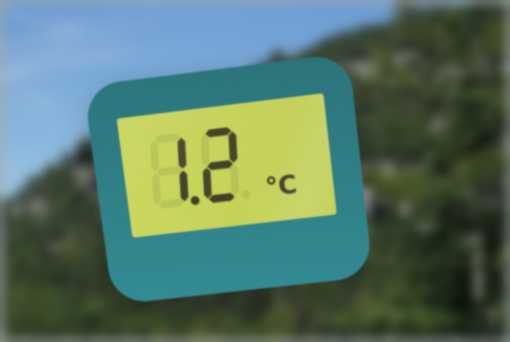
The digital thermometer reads 1.2; °C
